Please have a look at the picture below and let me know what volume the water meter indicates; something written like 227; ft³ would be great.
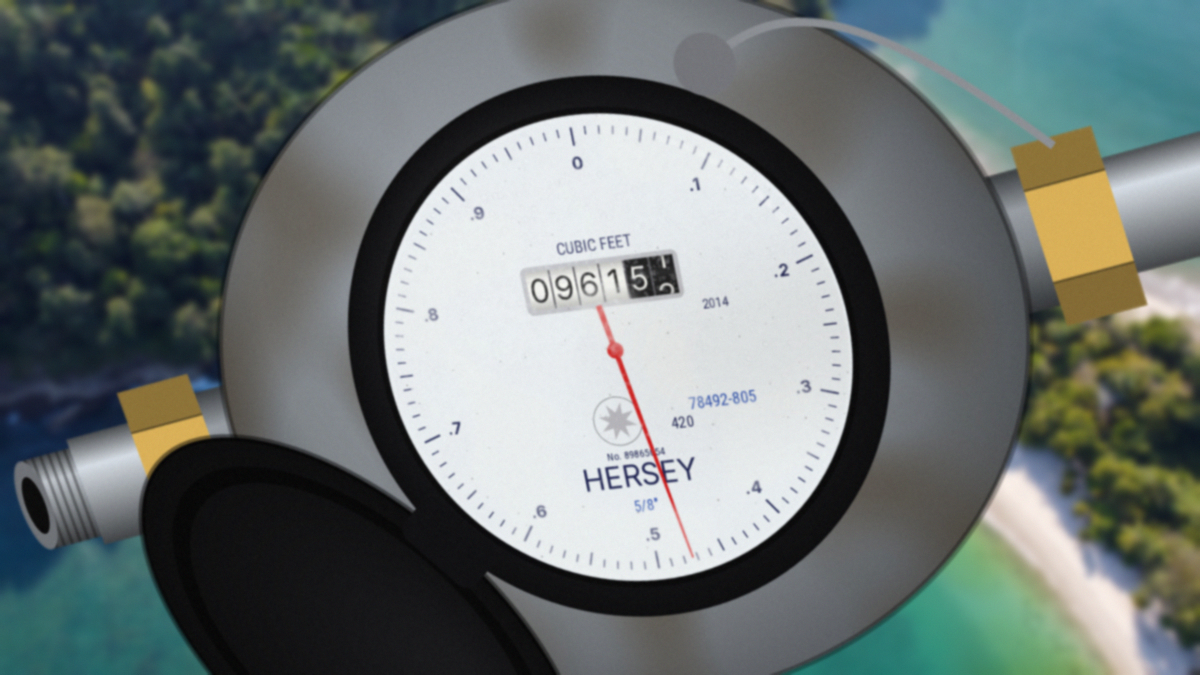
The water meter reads 96151.47; ft³
